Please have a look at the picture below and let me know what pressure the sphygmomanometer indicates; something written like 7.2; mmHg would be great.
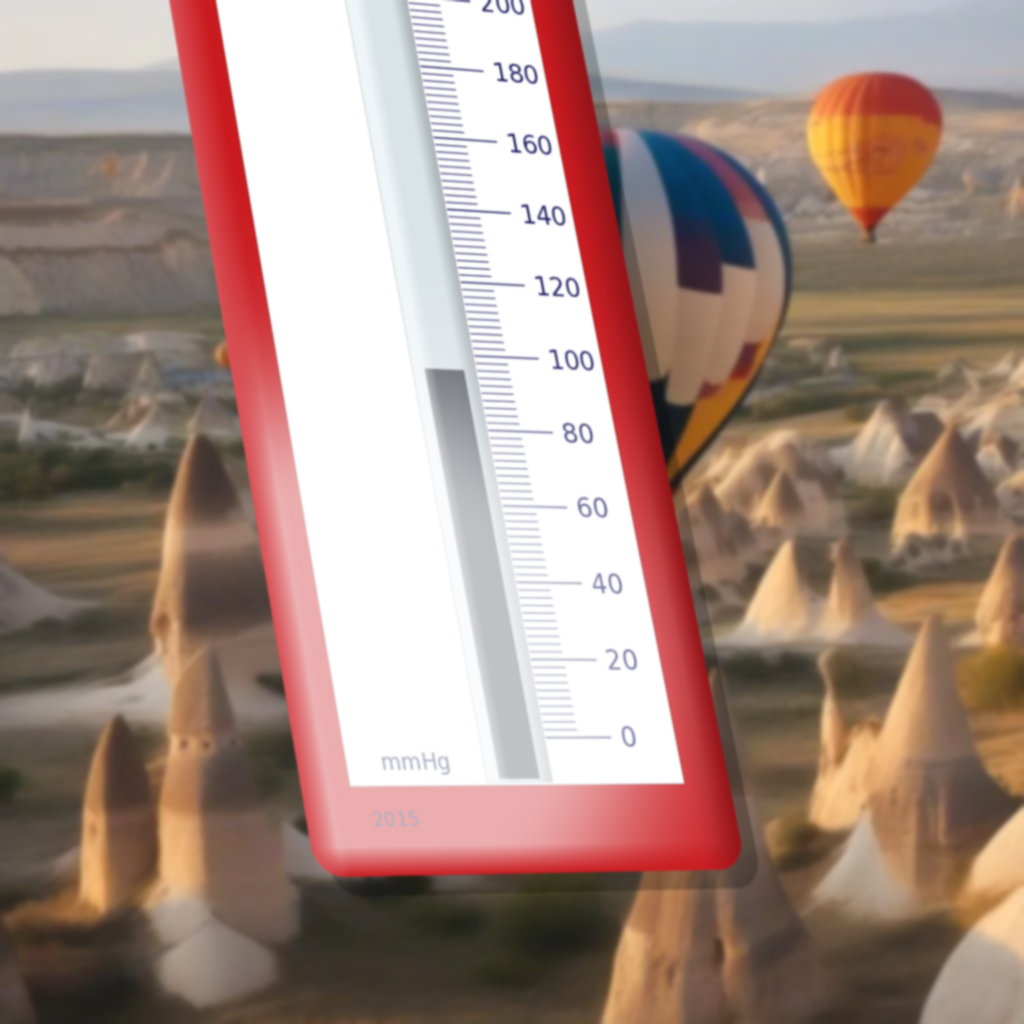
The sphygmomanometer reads 96; mmHg
